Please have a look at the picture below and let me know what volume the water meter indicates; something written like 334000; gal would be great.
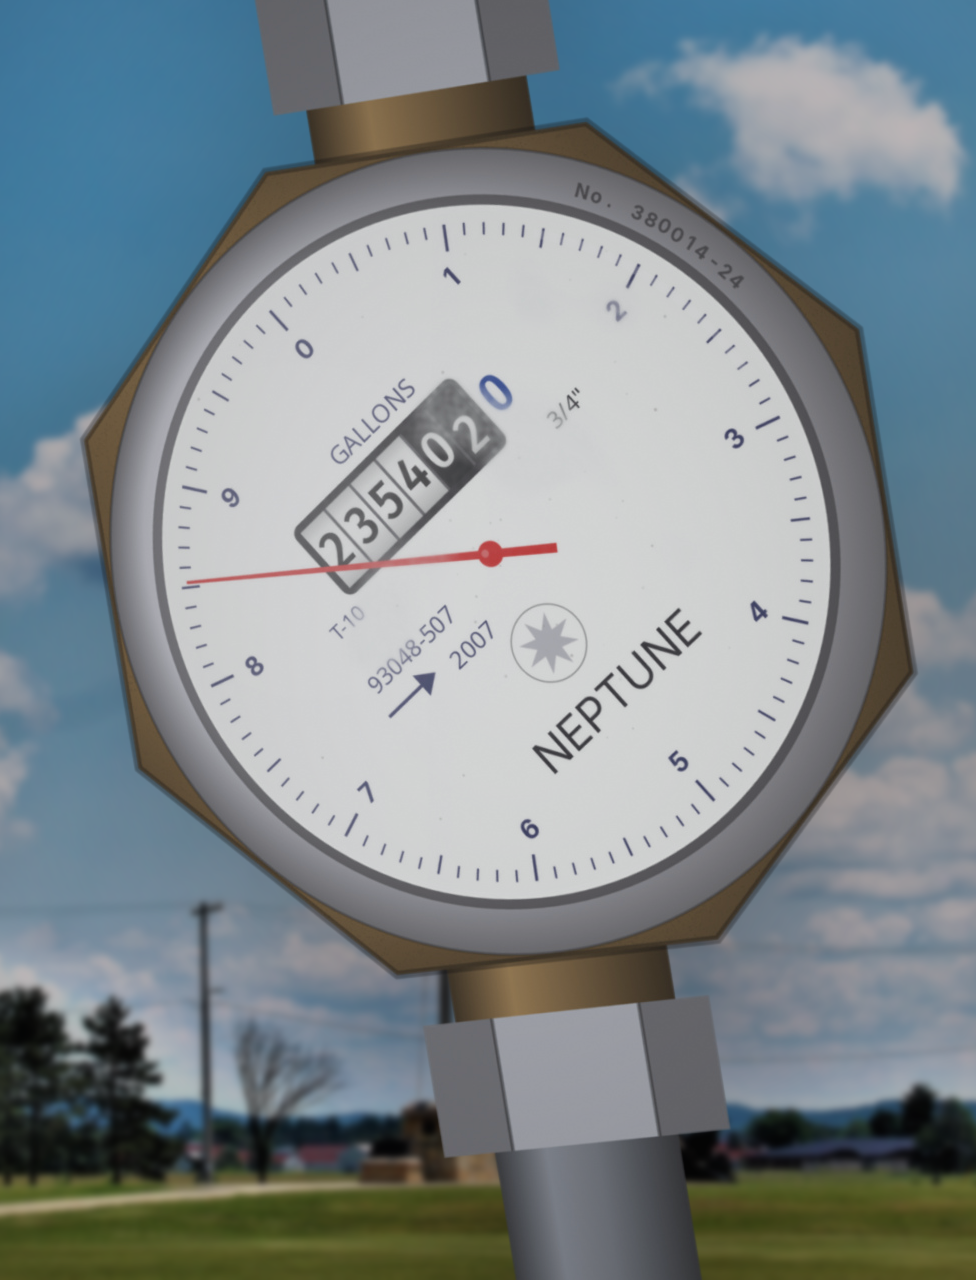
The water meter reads 2354018.5; gal
